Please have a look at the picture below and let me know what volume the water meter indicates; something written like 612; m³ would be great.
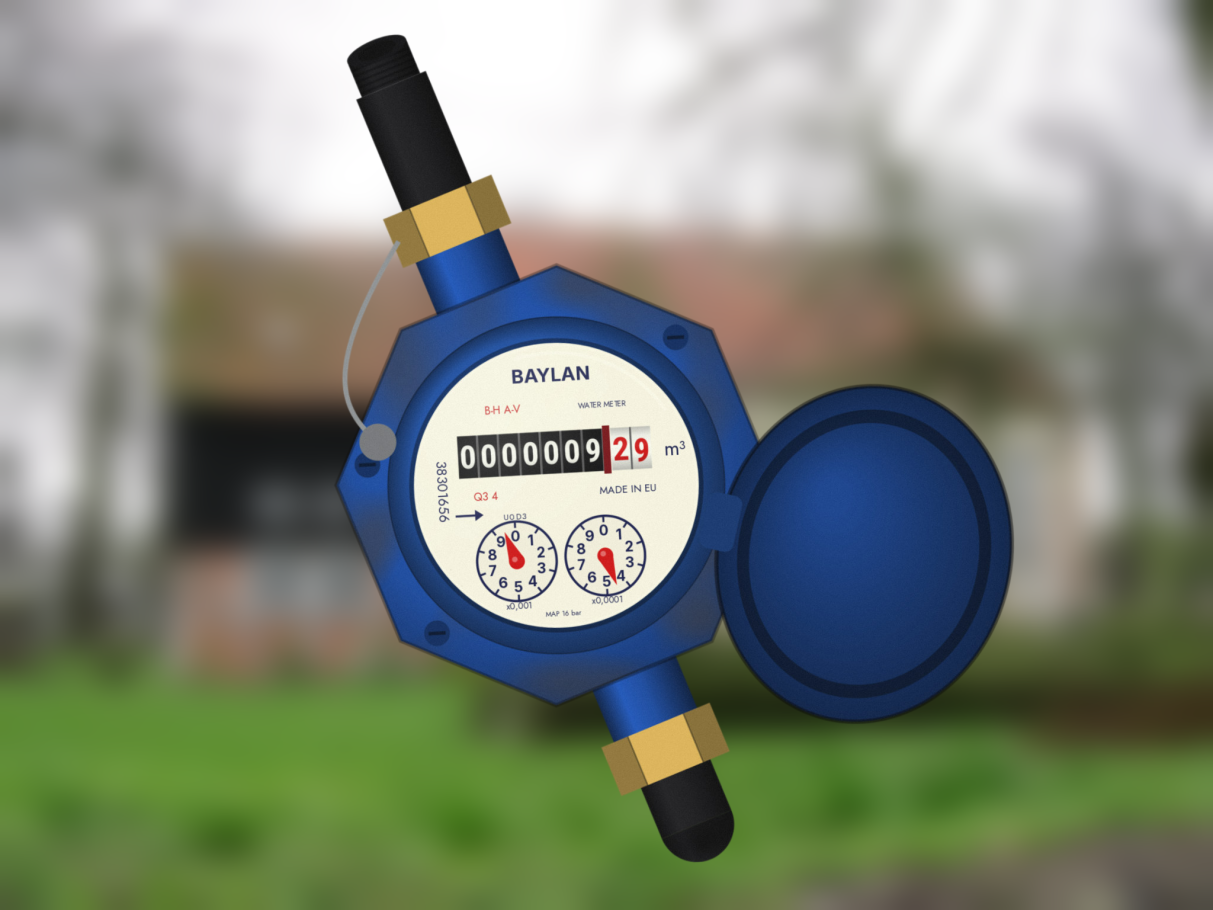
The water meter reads 9.2894; m³
